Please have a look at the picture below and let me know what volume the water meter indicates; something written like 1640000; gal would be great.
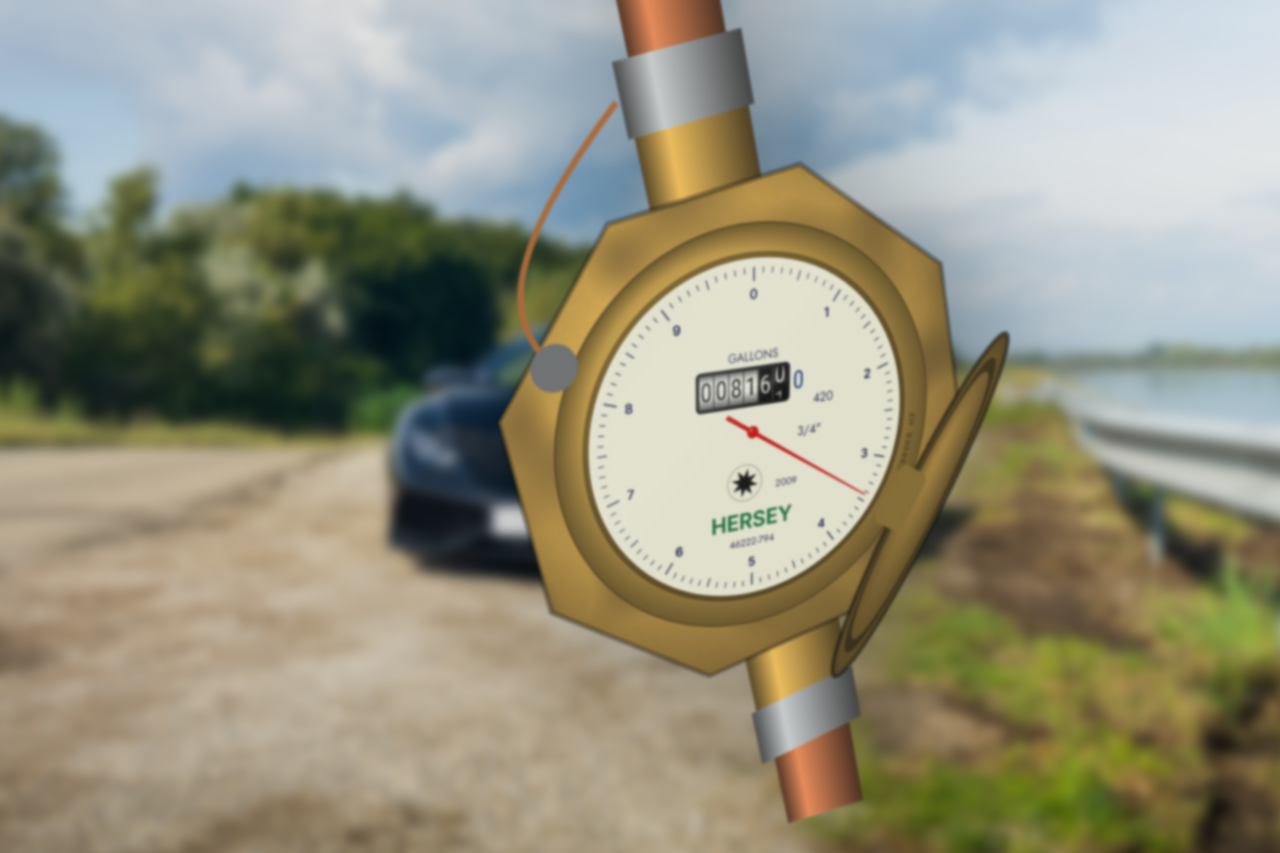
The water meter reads 81603.4; gal
